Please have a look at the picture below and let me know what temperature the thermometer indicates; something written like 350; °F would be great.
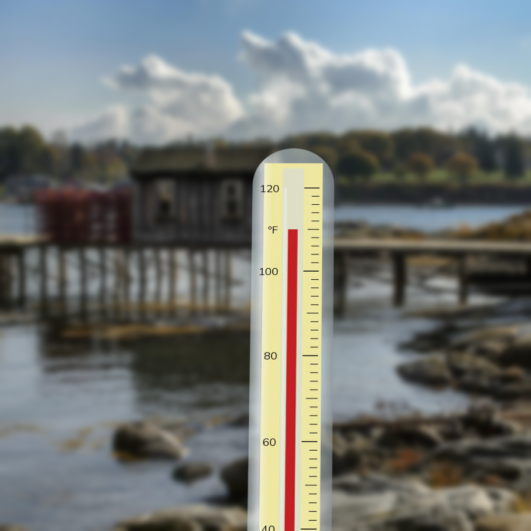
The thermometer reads 110; °F
